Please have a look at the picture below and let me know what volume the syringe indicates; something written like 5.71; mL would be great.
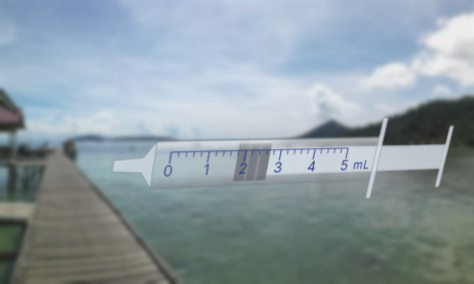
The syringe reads 1.8; mL
